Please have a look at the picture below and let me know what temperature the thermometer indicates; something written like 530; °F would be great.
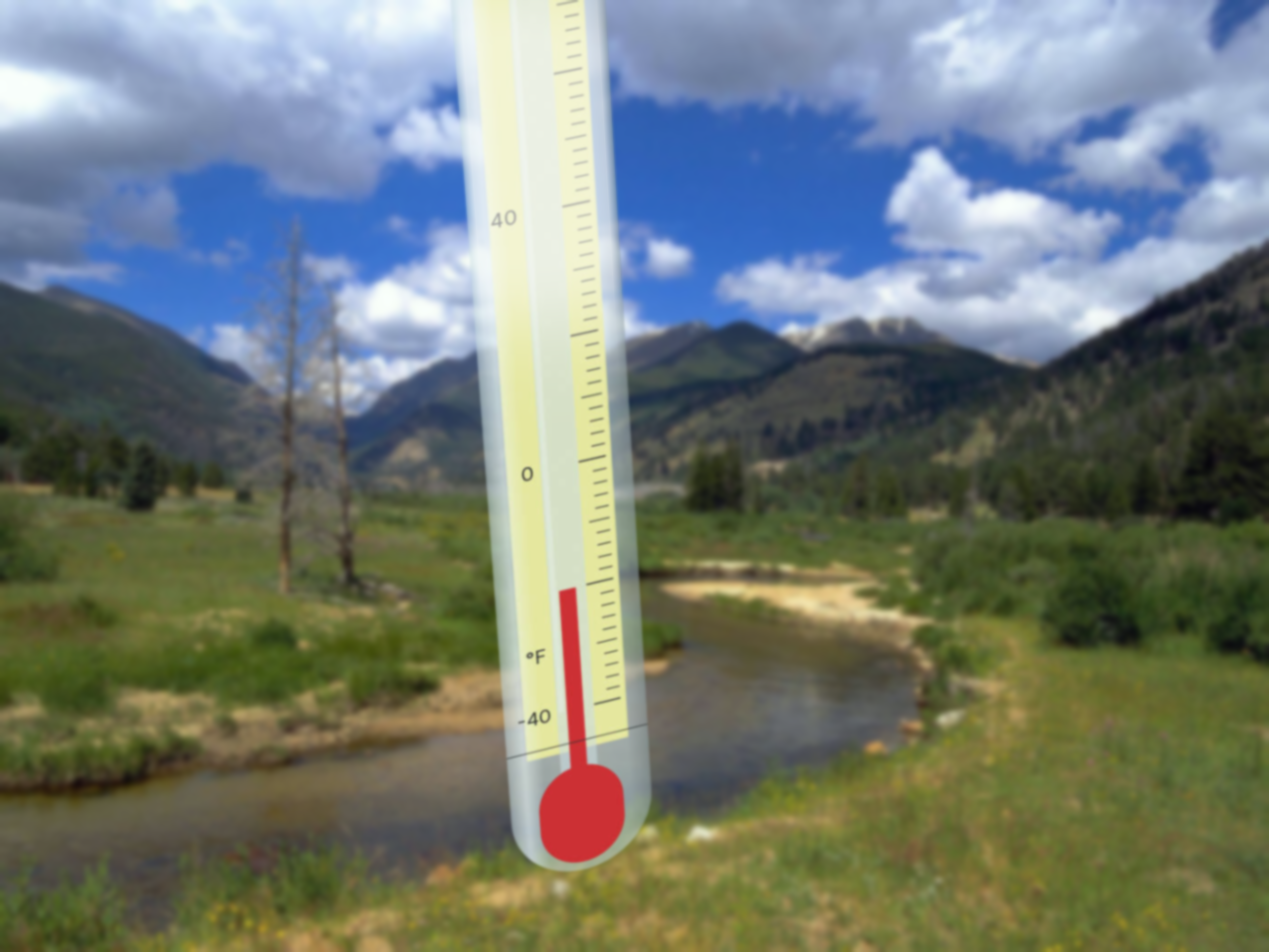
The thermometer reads -20; °F
